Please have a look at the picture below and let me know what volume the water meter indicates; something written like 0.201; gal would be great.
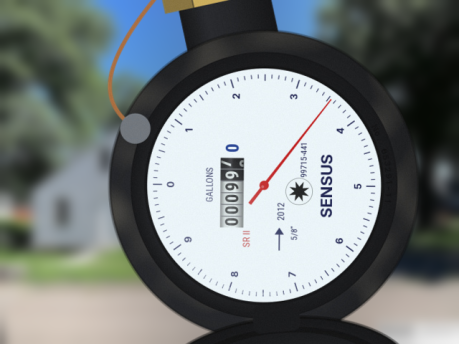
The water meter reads 9973.5; gal
